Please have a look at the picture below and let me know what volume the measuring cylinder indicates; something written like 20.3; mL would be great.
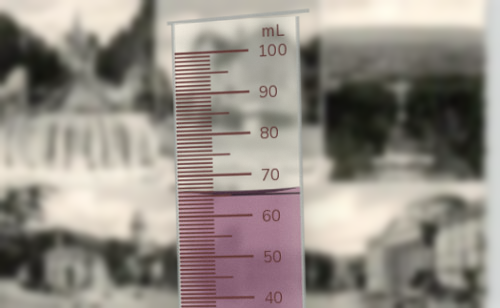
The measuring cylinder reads 65; mL
